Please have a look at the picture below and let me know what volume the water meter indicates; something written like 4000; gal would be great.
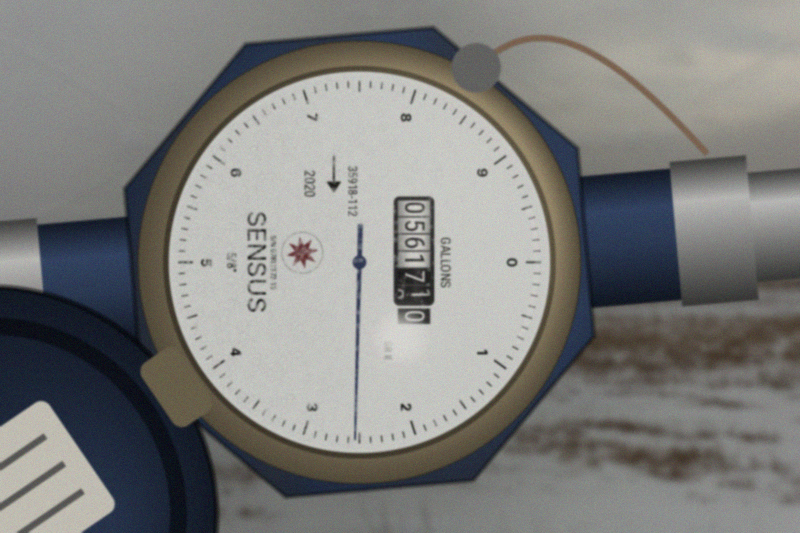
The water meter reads 561712.5; gal
